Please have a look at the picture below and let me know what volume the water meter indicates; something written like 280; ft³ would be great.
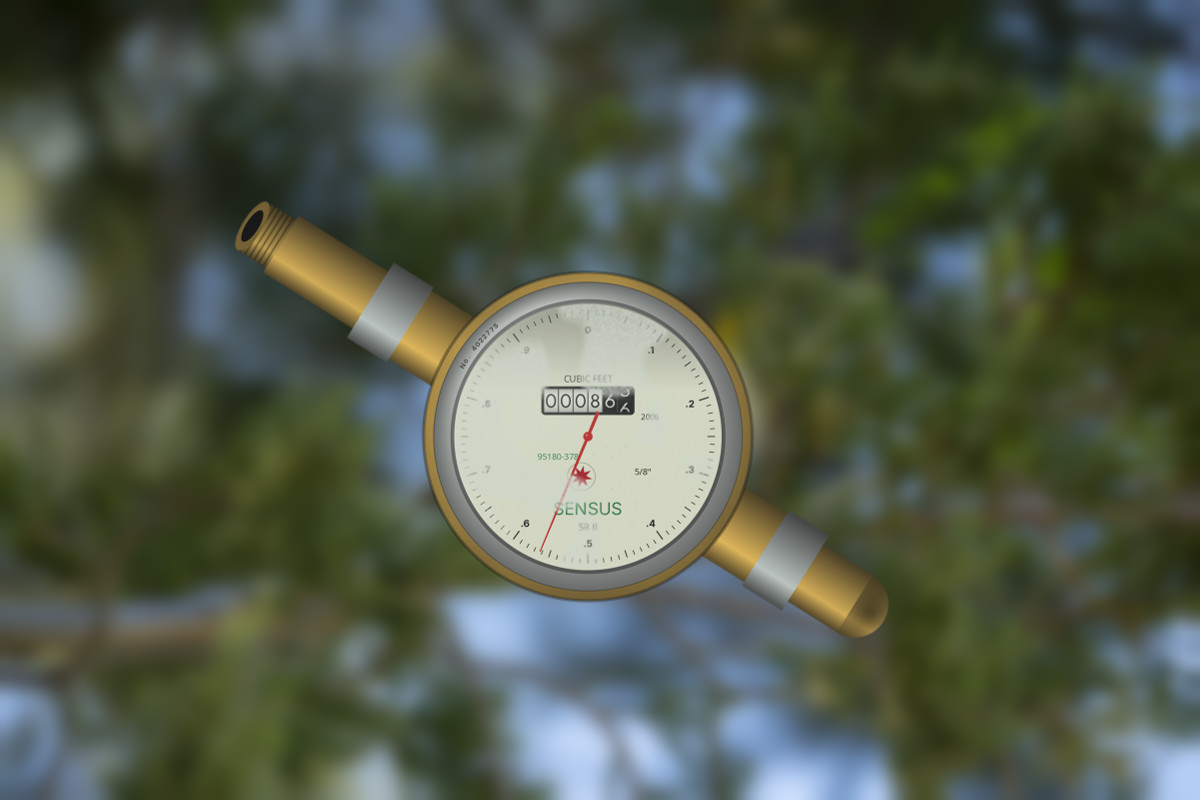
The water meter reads 865.56; ft³
